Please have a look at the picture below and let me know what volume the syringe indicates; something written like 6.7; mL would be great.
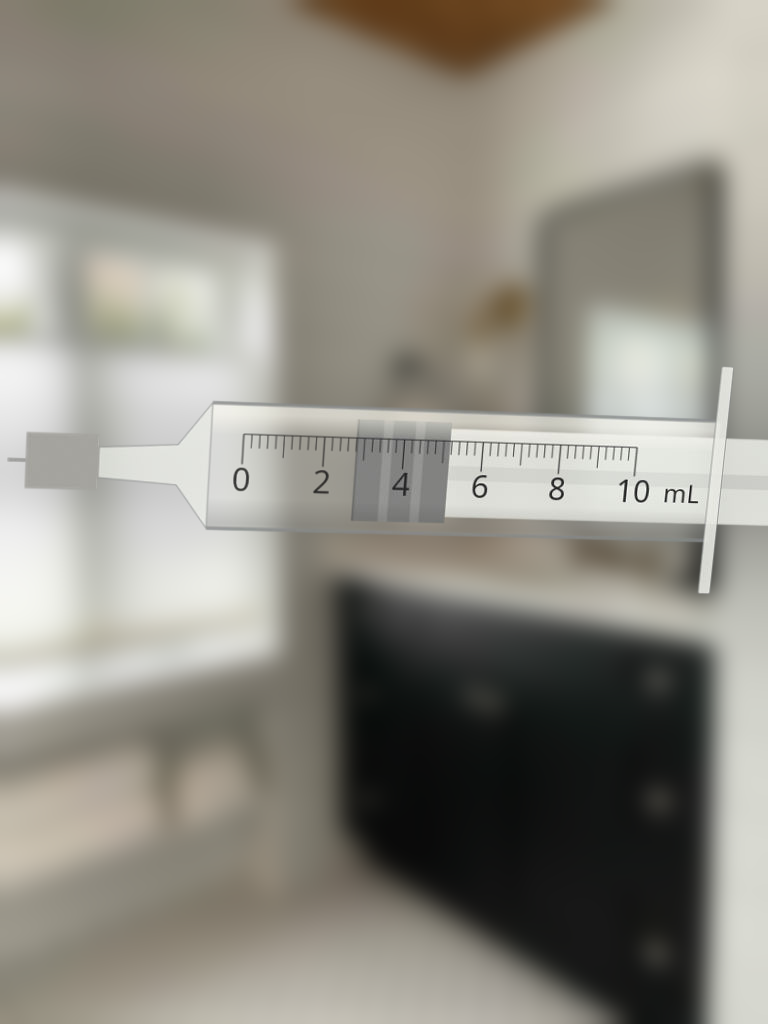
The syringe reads 2.8; mL
